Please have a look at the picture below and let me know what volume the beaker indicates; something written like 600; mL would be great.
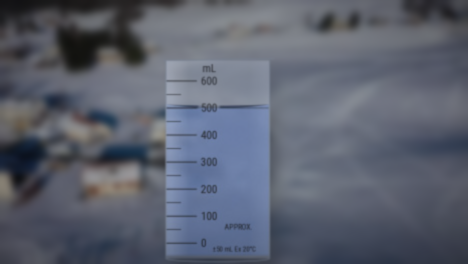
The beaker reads 500; mL
